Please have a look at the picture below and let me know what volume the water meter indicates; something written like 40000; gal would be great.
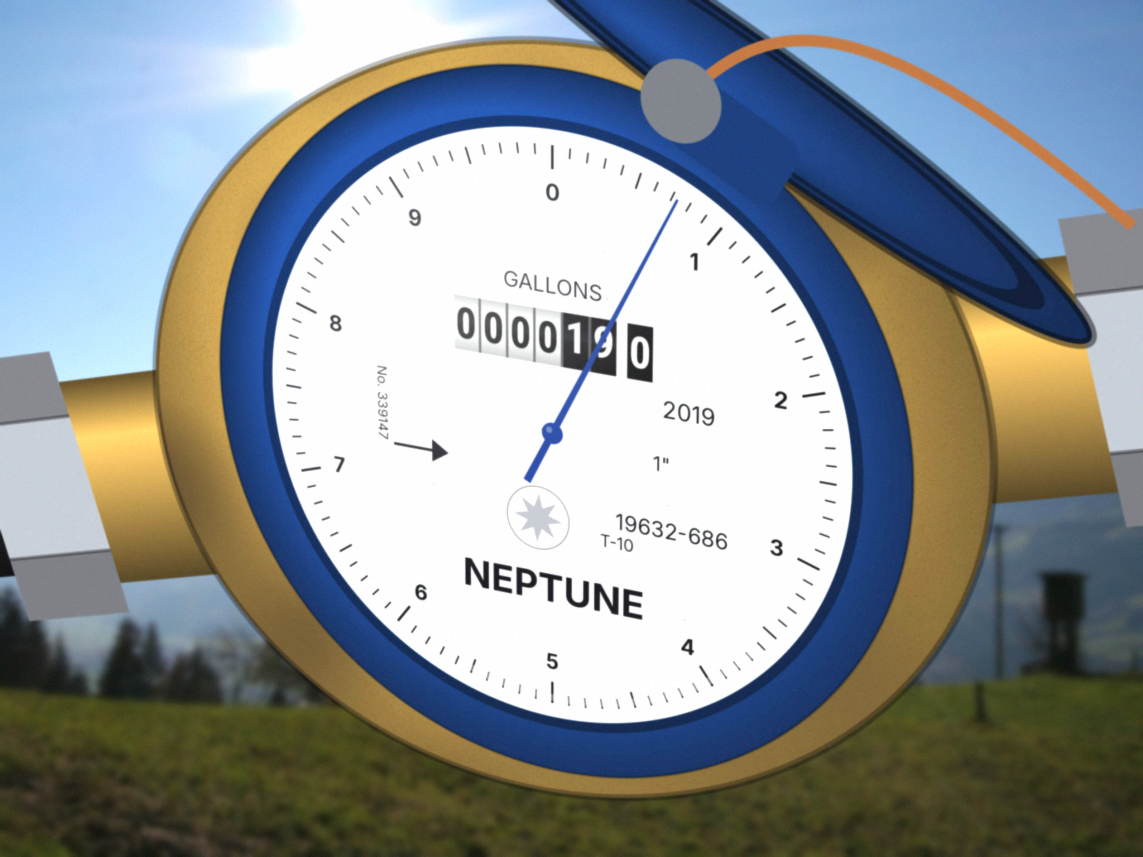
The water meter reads 190.7; gal
